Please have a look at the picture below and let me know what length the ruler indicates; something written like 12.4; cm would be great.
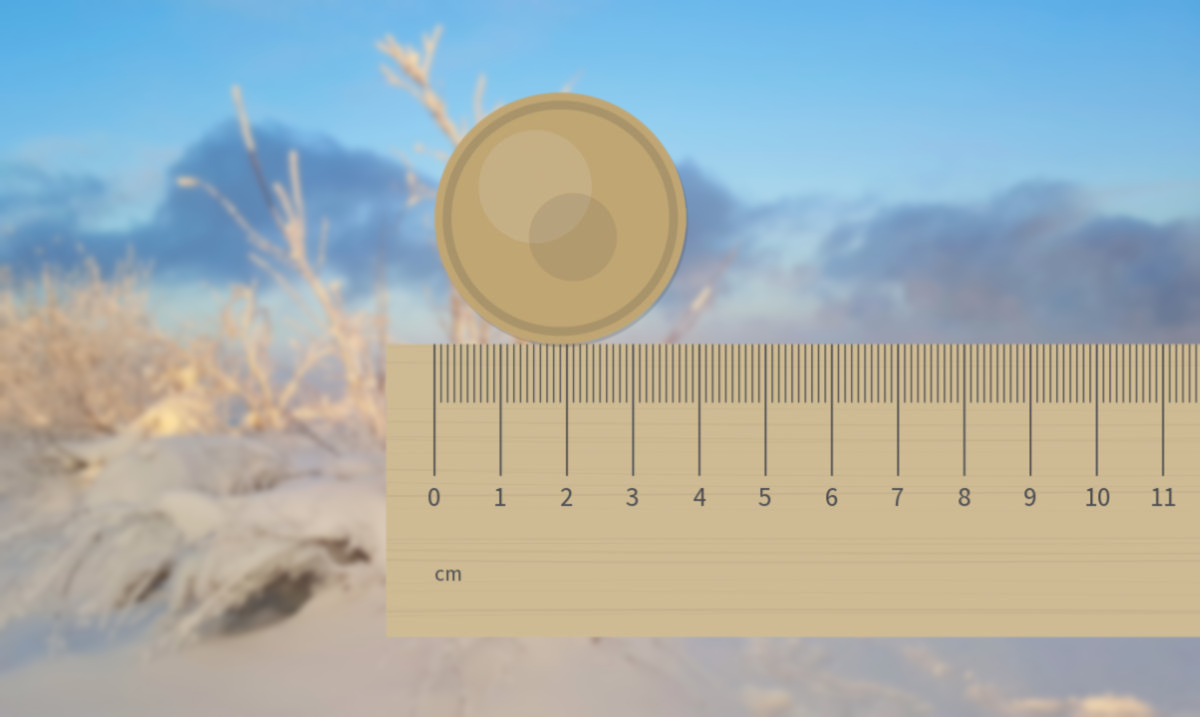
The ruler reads 3.8; cm
